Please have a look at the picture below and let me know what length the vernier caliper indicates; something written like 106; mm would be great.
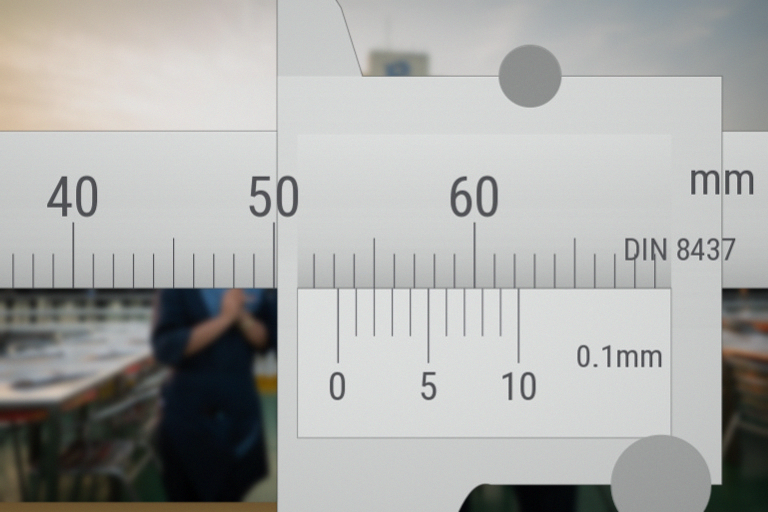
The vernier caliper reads 53.2; mm
